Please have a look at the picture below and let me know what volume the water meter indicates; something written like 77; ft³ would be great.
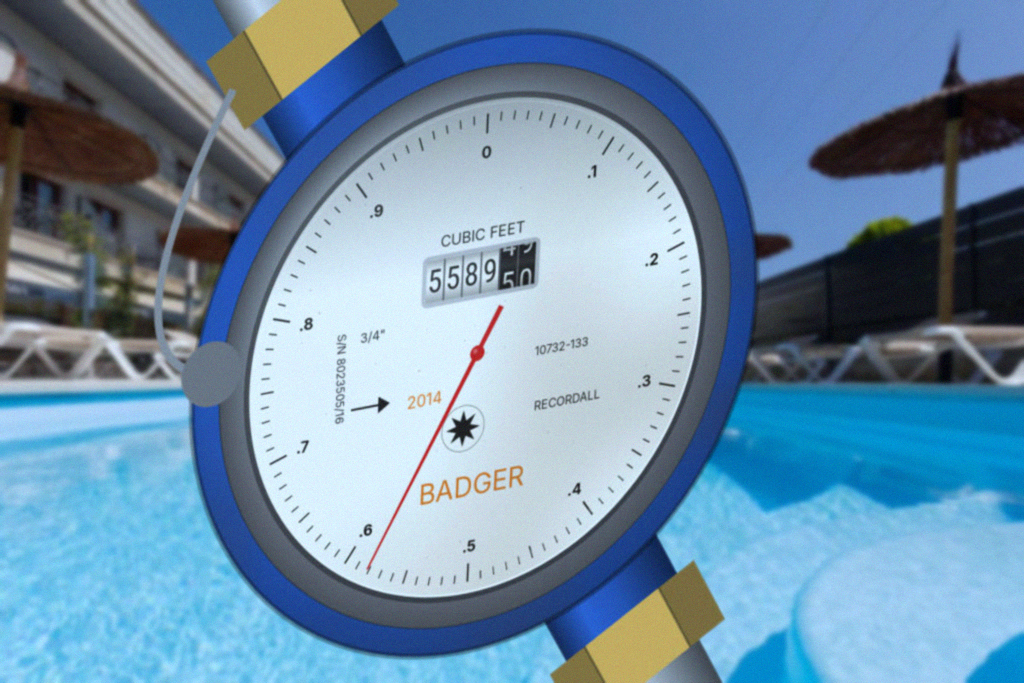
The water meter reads 558949.58; ft³
